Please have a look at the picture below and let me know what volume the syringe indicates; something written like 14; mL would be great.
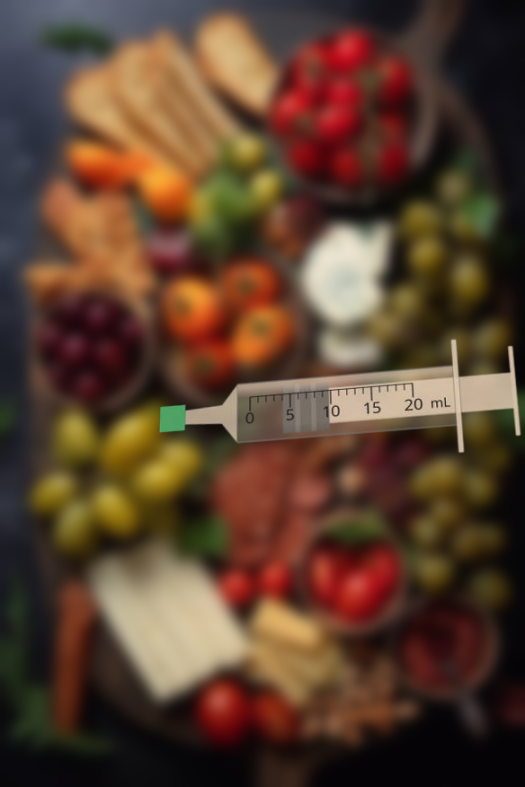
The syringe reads 4; mL
